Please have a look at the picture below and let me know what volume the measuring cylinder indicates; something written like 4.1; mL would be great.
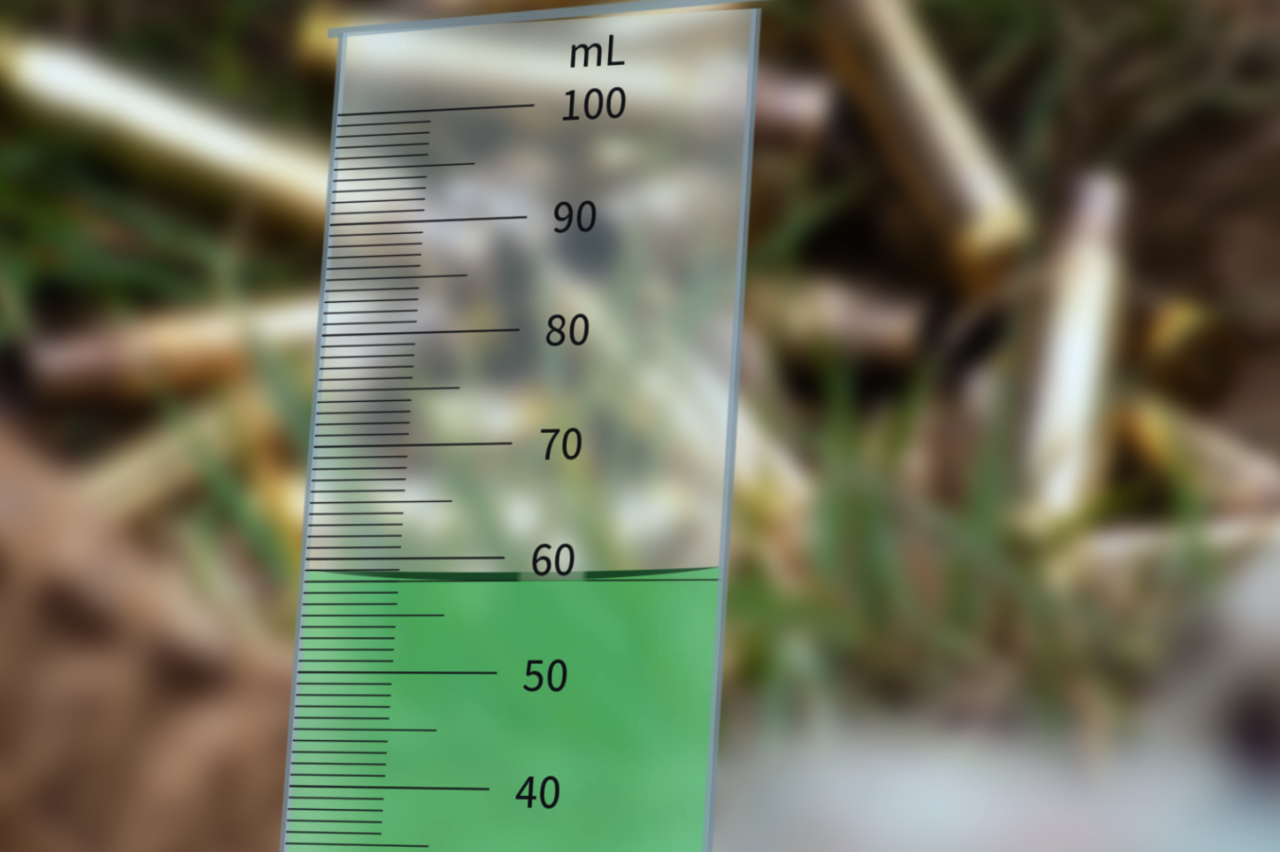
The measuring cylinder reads 58; mL
